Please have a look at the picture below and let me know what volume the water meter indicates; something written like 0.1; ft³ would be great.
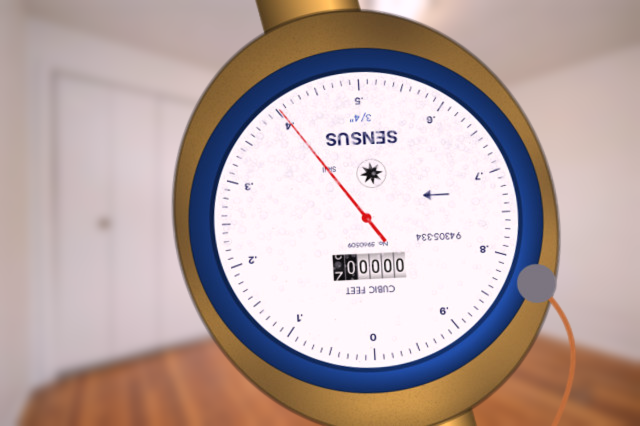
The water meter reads 2.40; ft³
